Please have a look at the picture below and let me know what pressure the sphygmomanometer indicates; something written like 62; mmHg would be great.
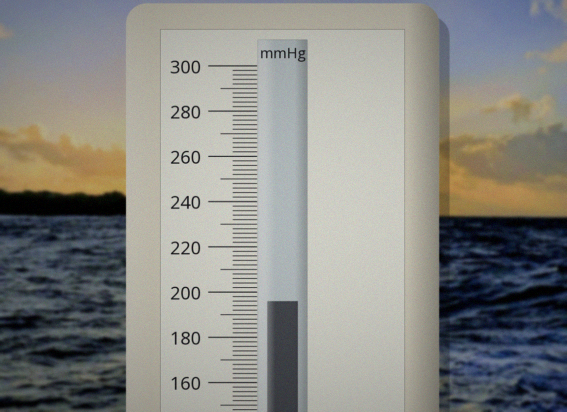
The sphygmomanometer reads 196; mmHg
